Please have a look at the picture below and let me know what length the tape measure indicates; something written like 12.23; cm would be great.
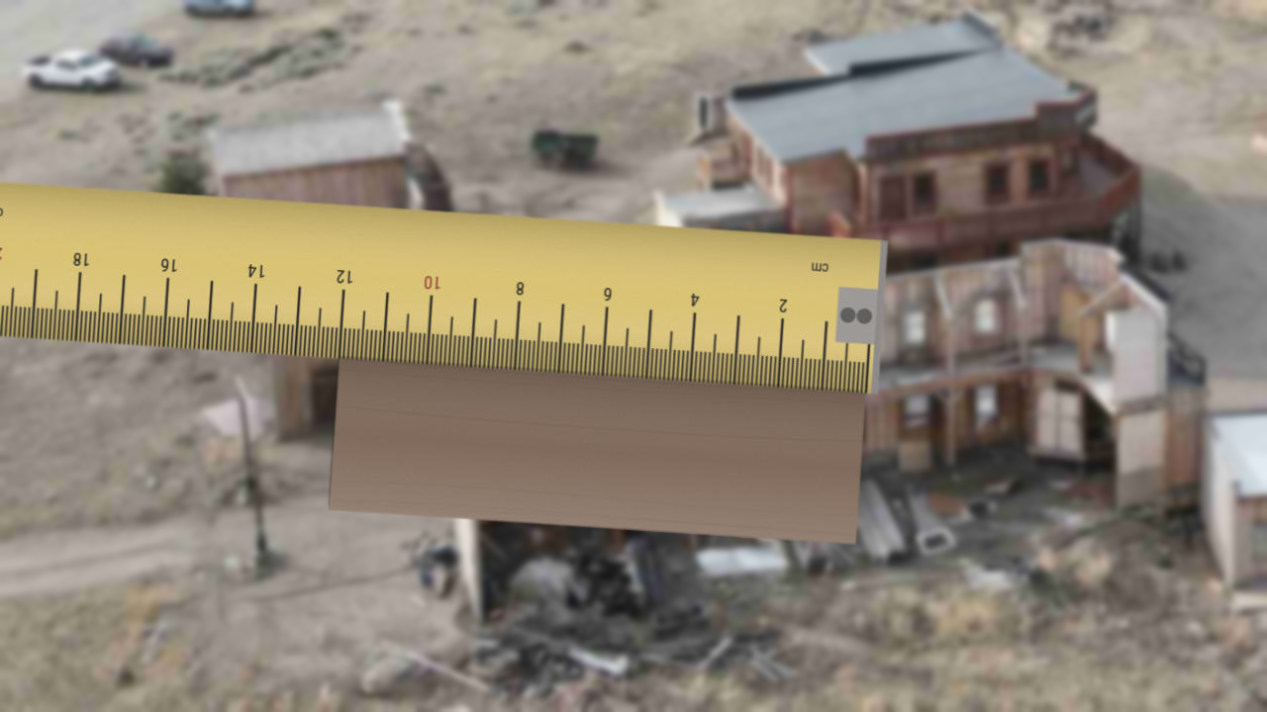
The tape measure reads 12; cm
